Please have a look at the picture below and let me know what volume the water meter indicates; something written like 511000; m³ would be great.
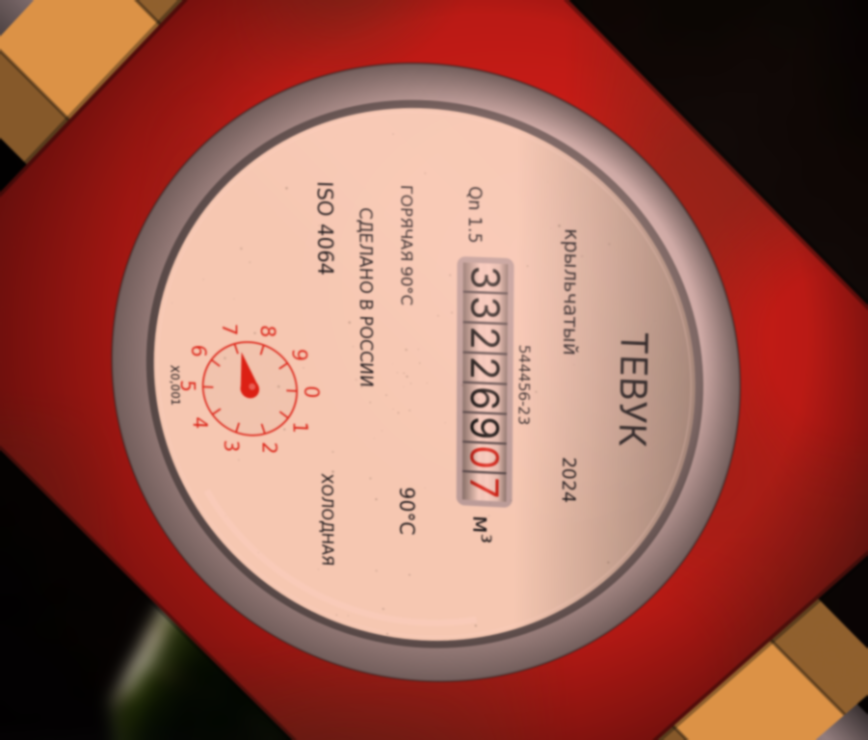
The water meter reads 332269.077; m³
